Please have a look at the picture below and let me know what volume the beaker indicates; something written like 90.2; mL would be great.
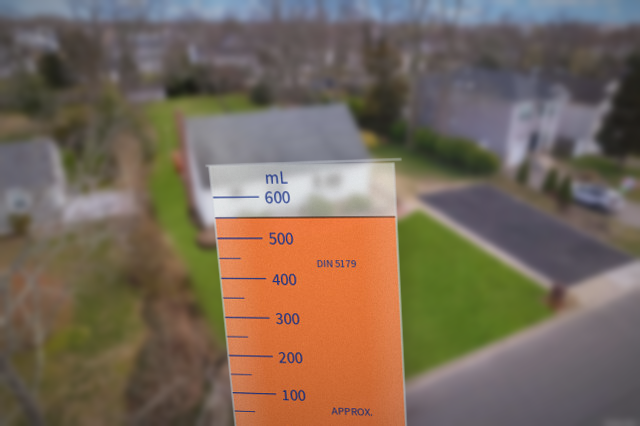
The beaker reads 550; mL
